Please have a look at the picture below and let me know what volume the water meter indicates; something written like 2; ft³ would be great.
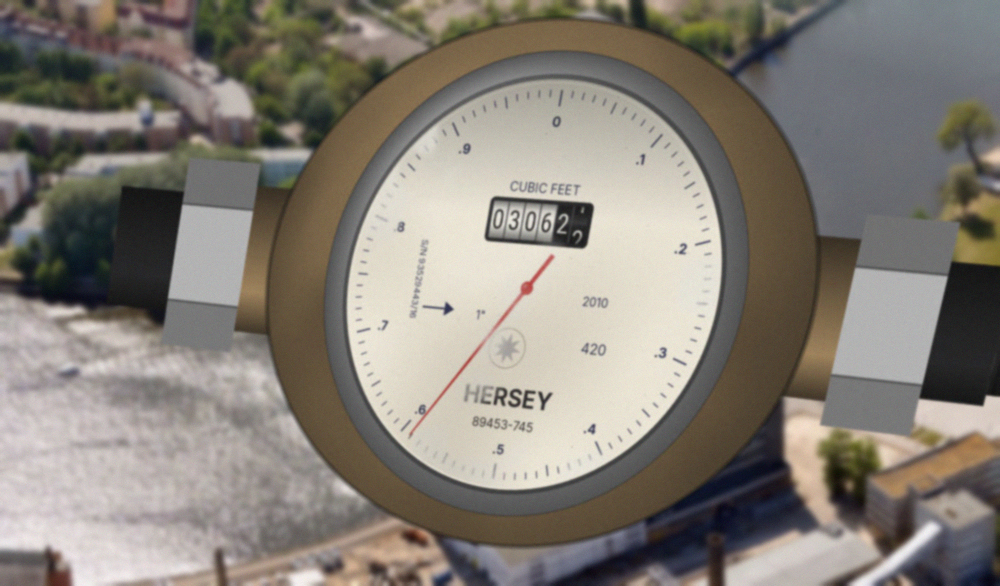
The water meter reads 30621.59; ft³
